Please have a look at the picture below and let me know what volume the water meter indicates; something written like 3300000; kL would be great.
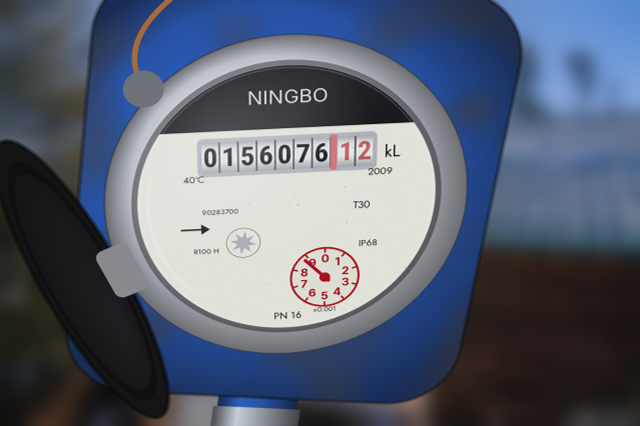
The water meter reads 156076.128; kL
